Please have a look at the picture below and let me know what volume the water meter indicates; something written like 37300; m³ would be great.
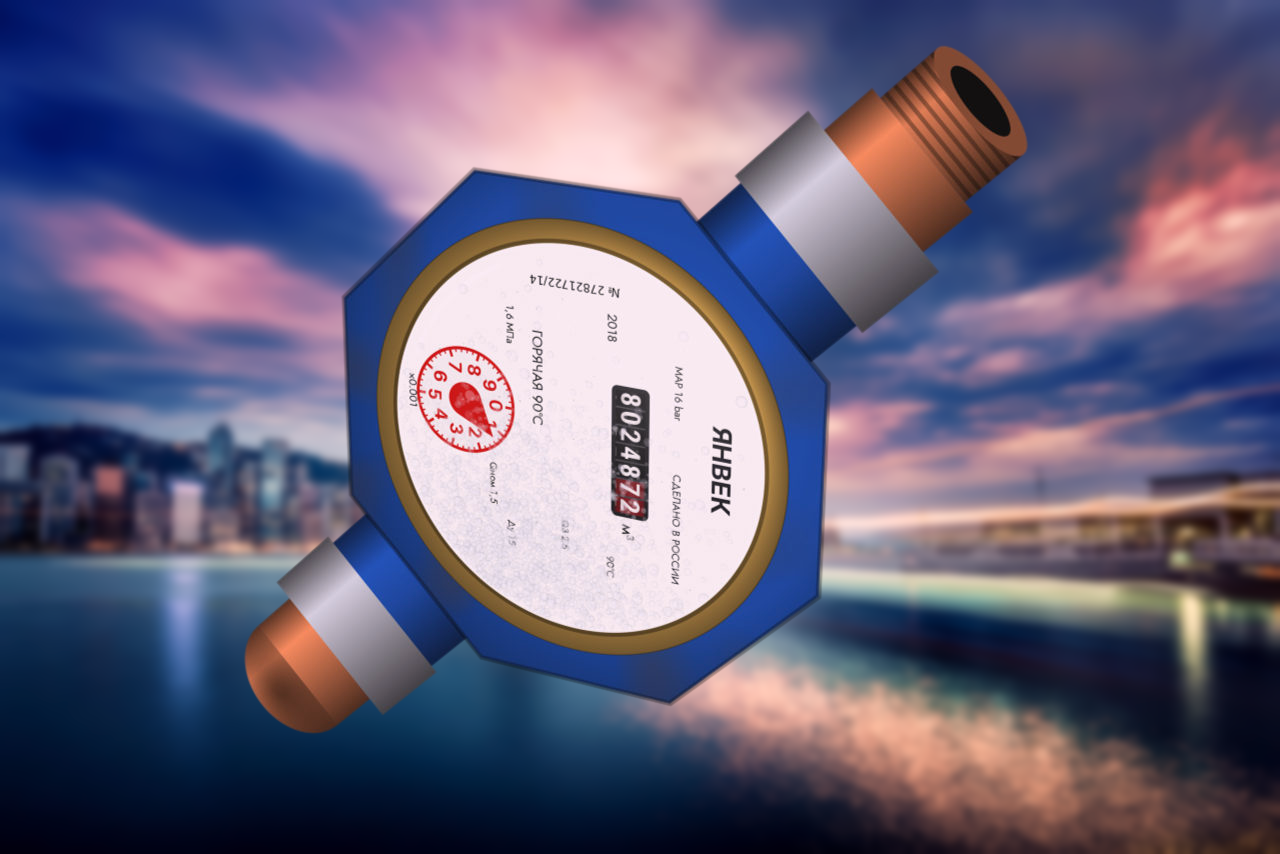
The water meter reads 80248.721; m³
